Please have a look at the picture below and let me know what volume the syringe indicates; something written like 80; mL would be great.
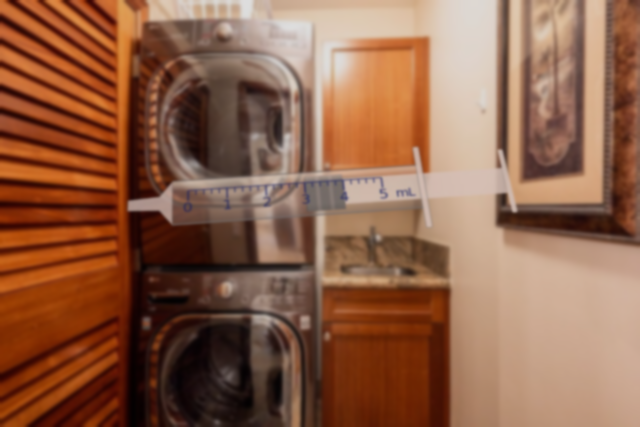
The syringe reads 3; mL
